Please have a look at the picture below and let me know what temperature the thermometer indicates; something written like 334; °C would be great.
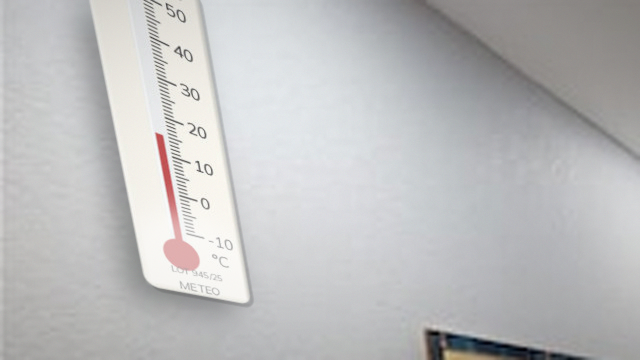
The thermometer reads 15; °C
